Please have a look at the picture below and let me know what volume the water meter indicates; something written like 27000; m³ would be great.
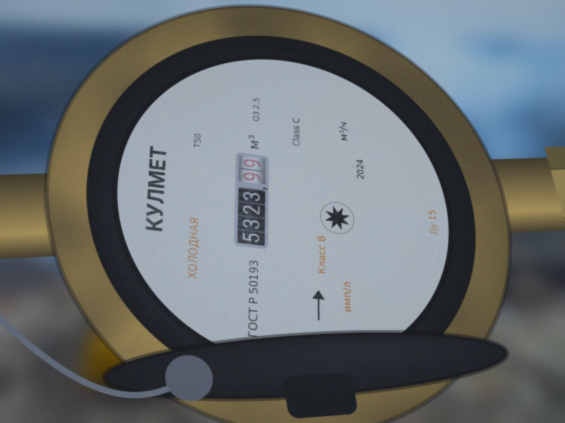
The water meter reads 5323.99; m³
